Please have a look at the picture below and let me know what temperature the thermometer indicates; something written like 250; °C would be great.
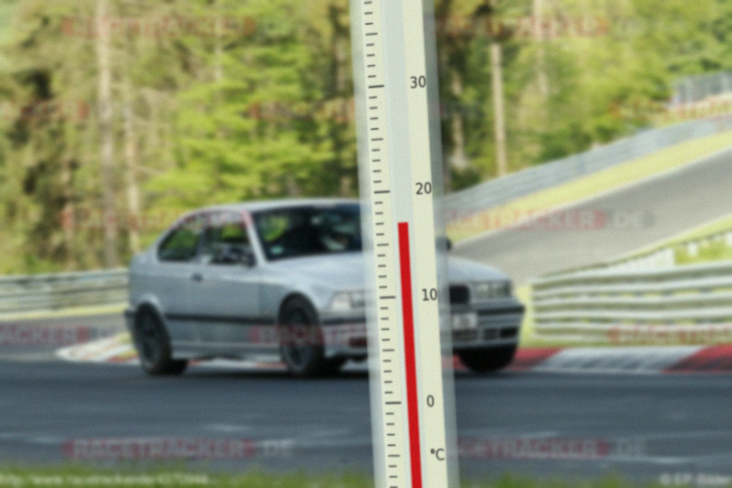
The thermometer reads 17; °C
